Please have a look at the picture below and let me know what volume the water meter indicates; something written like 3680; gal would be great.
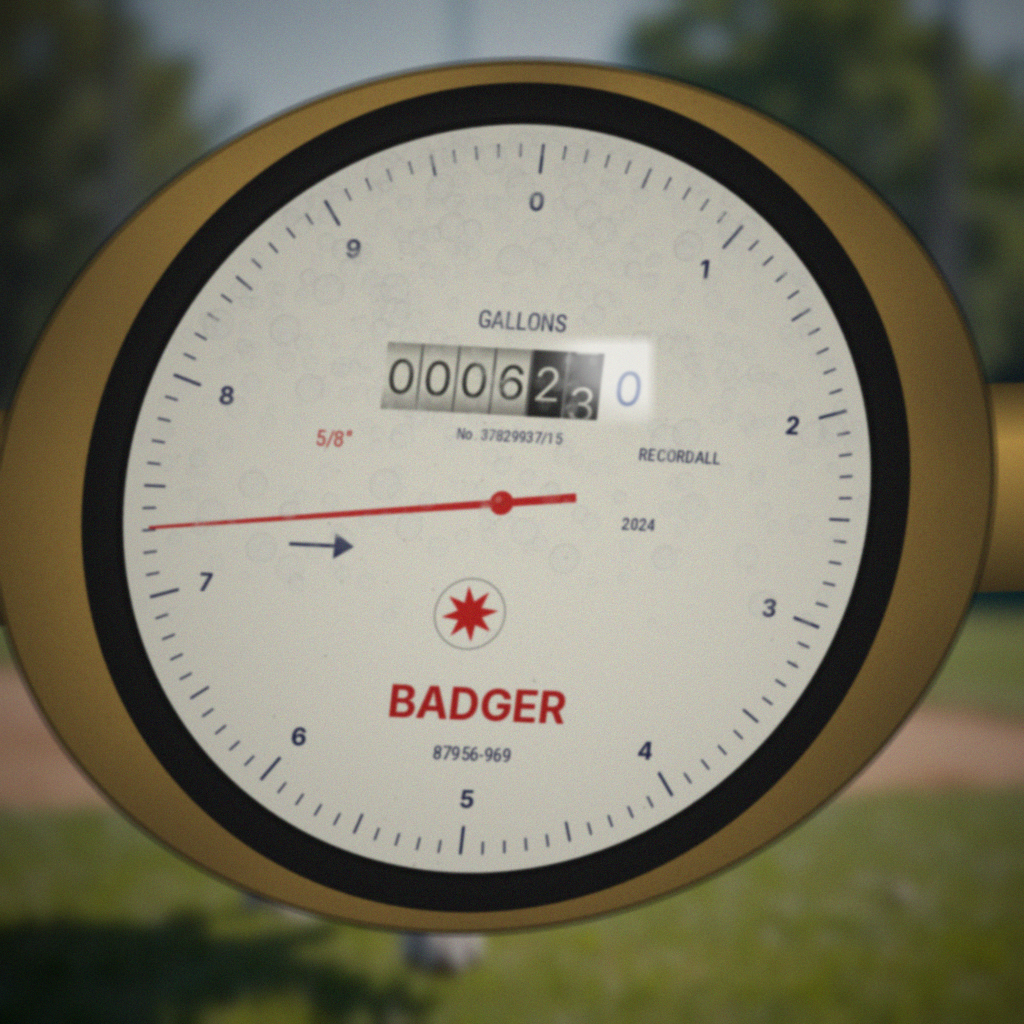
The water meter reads 6227.3; gal
